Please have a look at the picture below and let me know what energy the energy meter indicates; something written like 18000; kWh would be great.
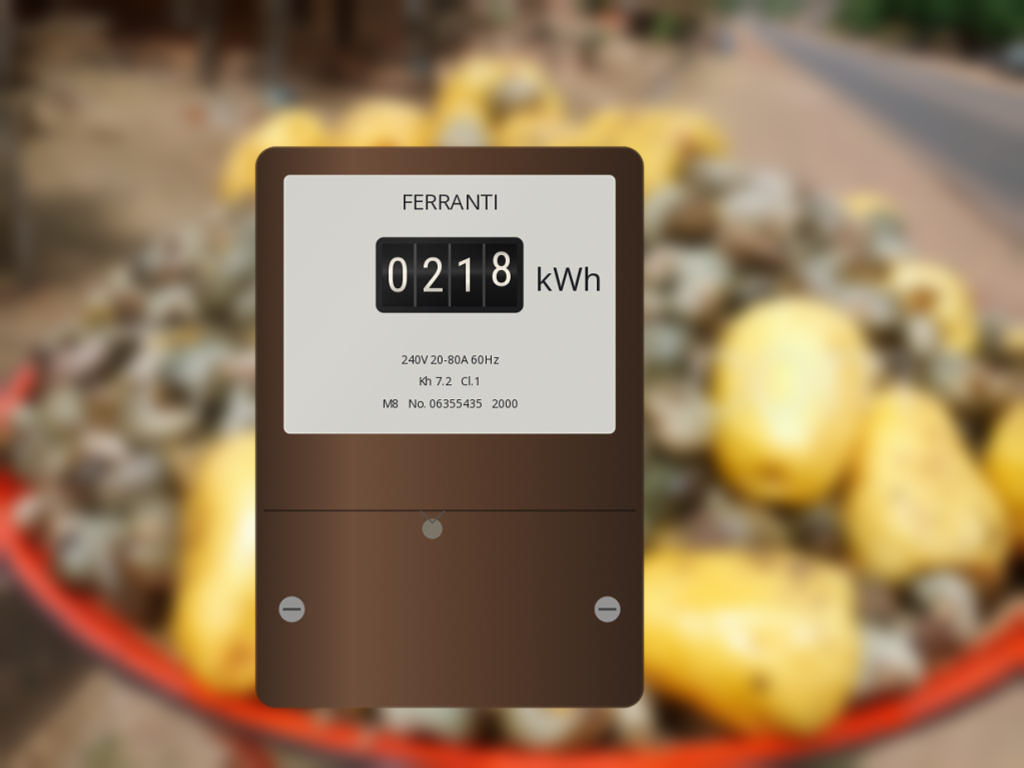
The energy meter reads 218; kWh
